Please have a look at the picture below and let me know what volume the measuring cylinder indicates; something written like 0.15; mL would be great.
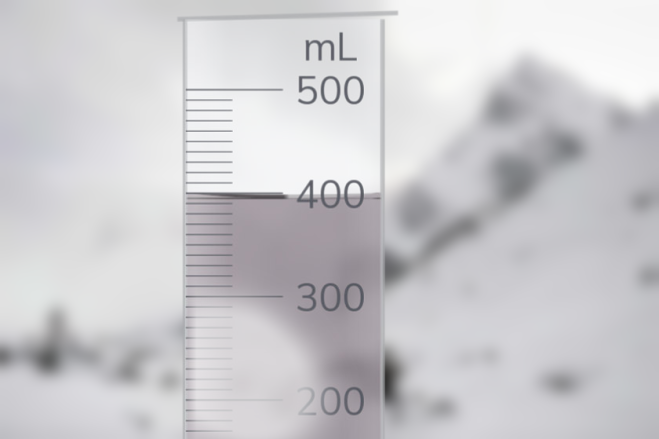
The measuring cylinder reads 395; mL
